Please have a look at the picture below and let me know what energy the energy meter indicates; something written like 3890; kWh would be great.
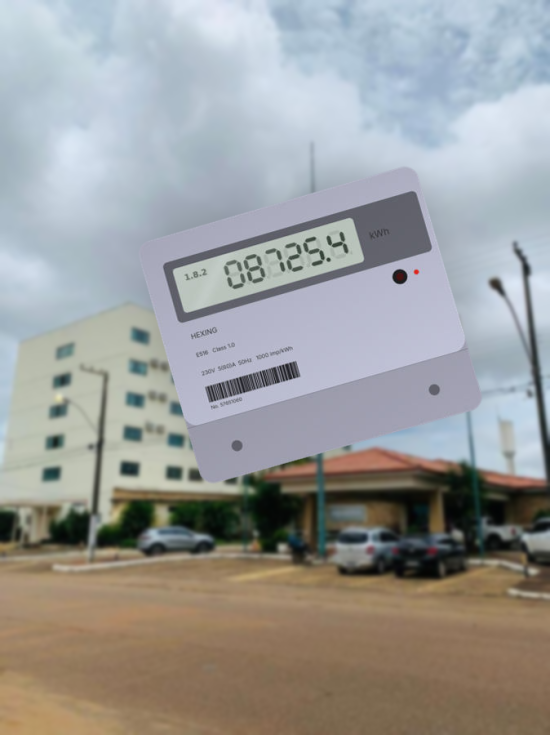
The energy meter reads 8725.4; kWh
